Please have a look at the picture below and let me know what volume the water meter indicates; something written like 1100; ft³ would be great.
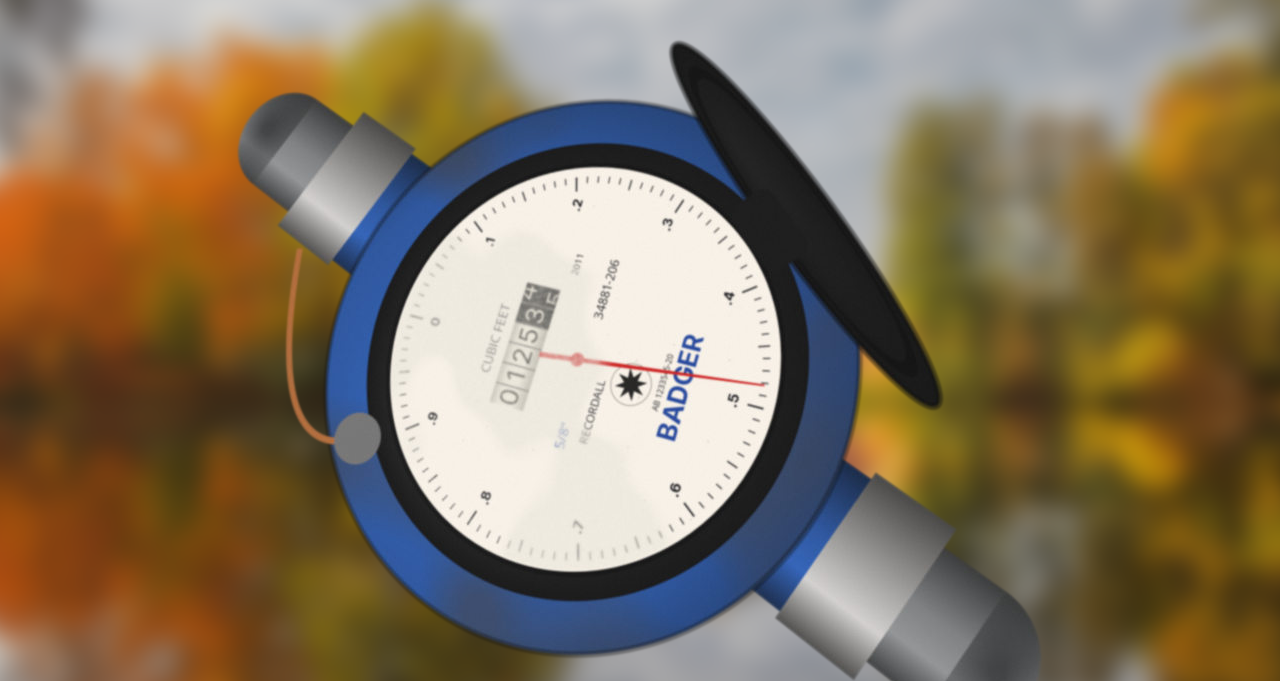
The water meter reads 12534.48; ft³
